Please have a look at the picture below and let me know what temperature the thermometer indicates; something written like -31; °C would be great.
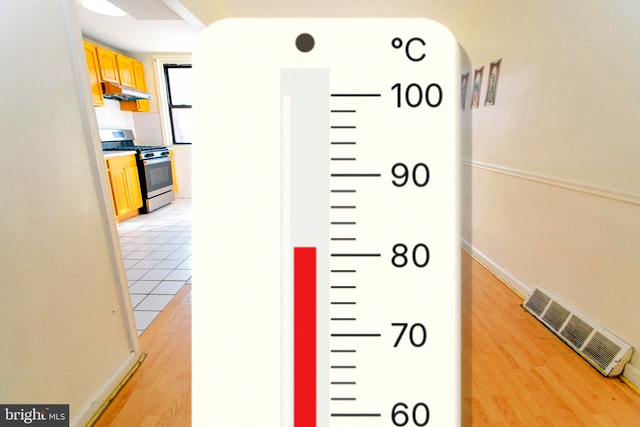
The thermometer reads 81; °C
